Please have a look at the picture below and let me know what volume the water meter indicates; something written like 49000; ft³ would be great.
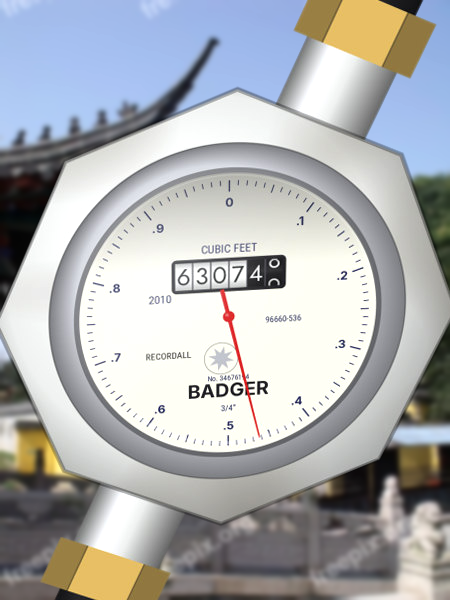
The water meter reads 630748.46; ft³
